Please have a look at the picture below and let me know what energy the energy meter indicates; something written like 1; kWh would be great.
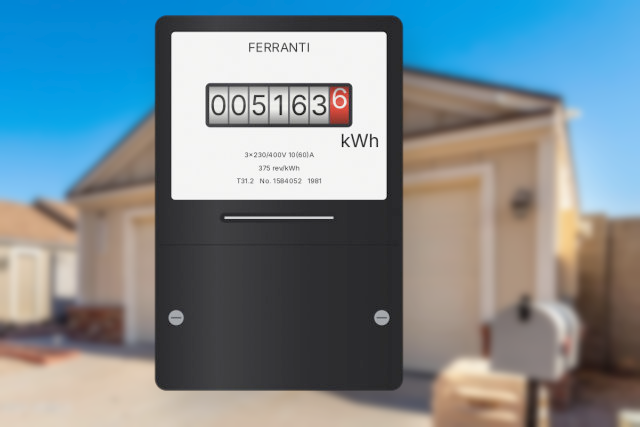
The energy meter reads 5163.6; kWh
